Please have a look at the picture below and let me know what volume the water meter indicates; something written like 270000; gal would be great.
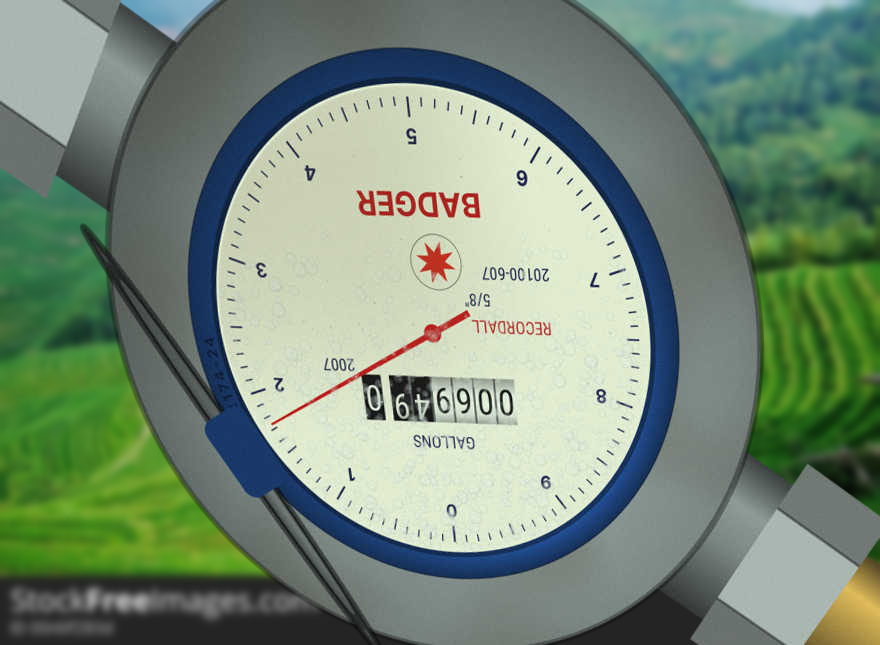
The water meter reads 69491.7; gal
